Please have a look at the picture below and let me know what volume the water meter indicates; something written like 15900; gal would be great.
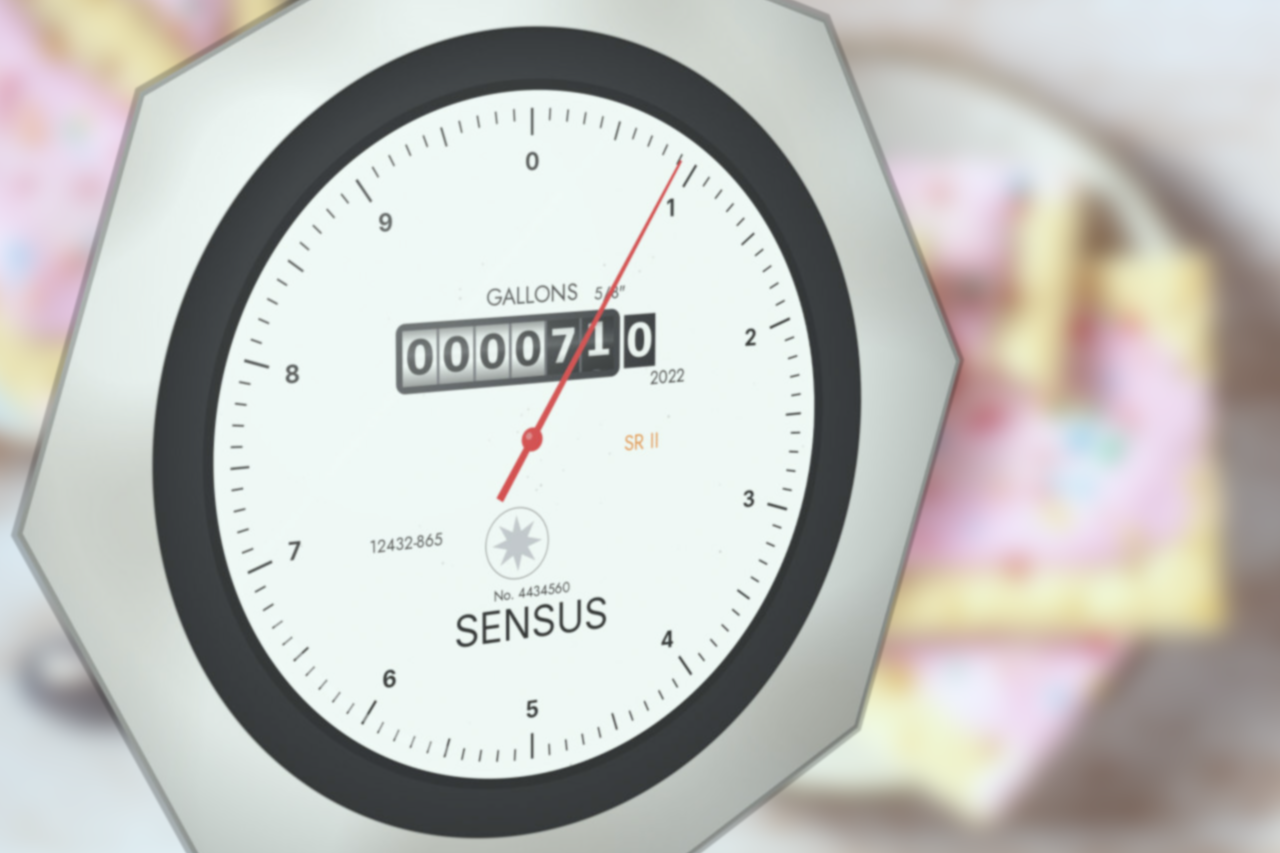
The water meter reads 710.9; gal
